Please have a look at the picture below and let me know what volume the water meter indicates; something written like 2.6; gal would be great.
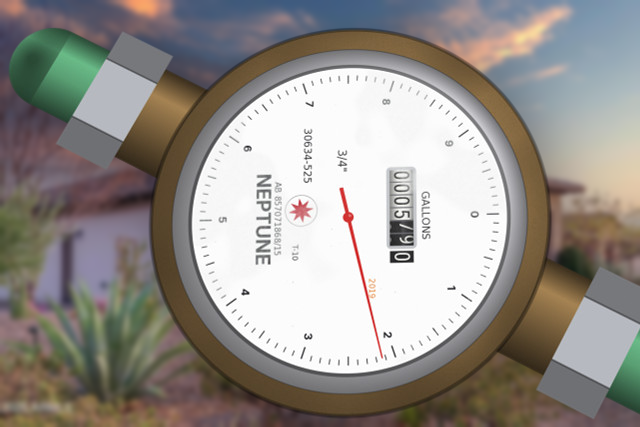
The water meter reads 5792.1; gal
